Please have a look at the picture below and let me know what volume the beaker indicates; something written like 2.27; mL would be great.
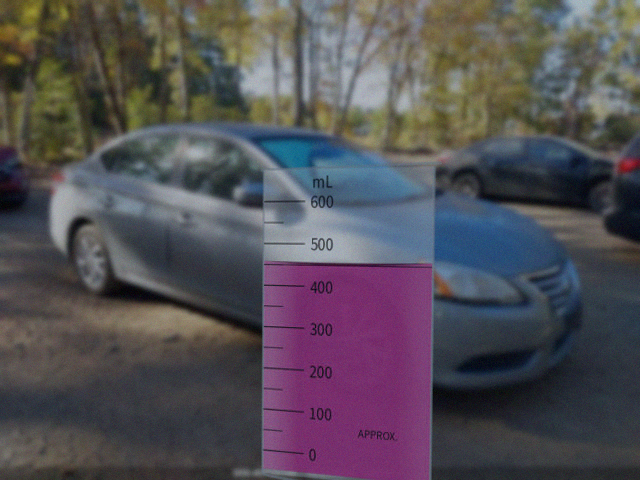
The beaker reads 450; mL
